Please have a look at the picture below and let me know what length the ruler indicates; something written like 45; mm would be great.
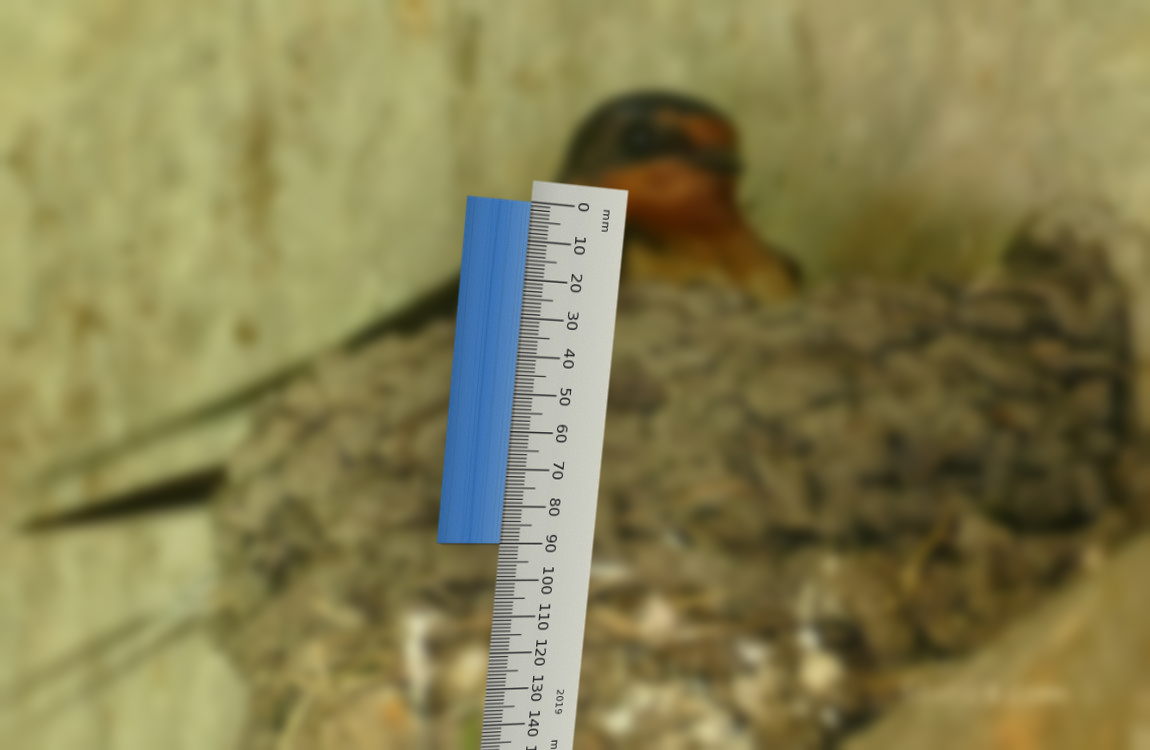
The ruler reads 90; mm
